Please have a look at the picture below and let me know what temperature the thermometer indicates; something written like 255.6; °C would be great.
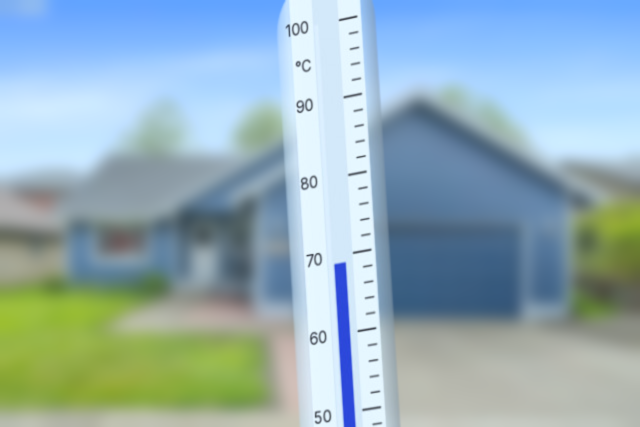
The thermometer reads 69; °C
